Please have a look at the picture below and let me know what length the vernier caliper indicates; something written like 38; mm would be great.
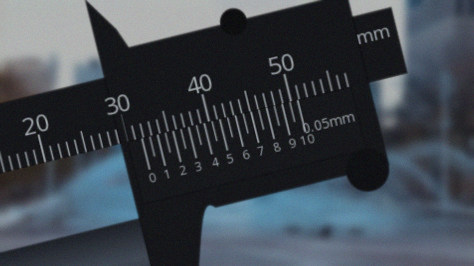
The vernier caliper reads 31.8; mm
